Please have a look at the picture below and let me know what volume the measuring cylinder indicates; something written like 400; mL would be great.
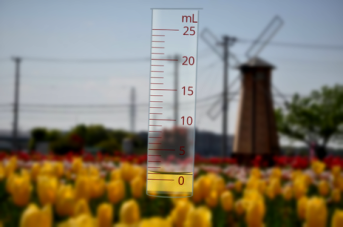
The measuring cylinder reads 1; mL
